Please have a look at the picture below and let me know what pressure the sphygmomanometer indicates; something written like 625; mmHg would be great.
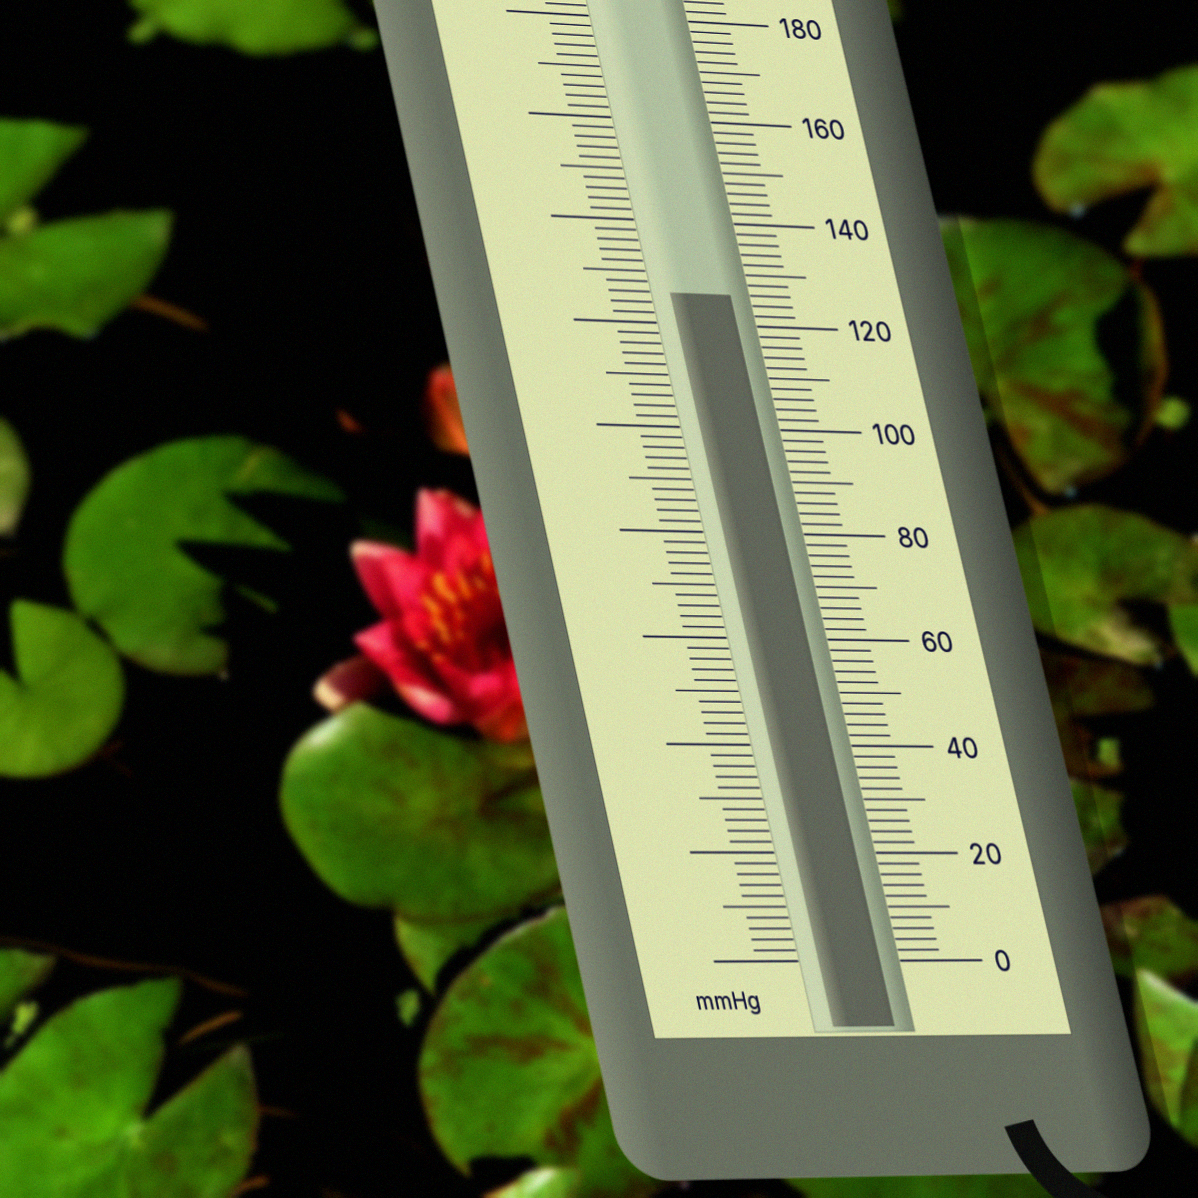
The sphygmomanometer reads 126; mmHg
